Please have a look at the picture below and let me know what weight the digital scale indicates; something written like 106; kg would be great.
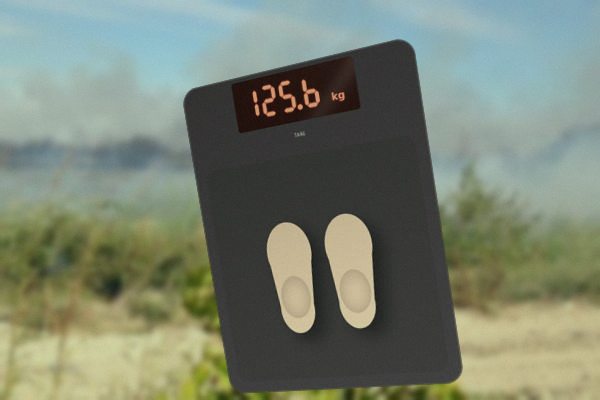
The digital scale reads 125.6; kg
